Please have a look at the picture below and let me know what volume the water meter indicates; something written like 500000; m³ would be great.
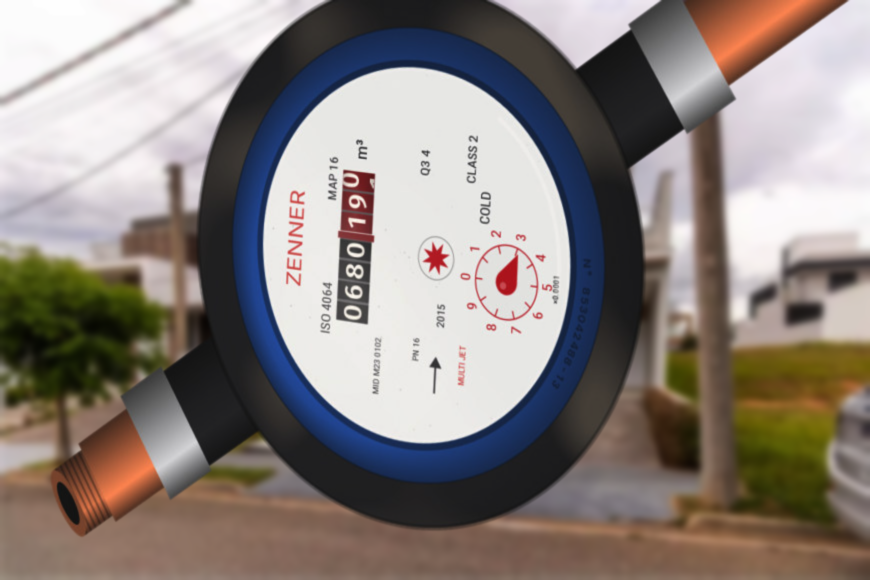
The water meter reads 680.1903; m³
